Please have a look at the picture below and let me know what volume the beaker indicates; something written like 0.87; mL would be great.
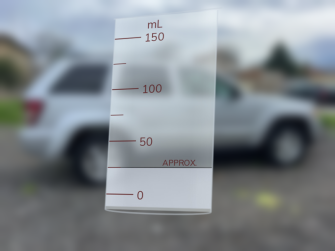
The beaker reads 25; mL
